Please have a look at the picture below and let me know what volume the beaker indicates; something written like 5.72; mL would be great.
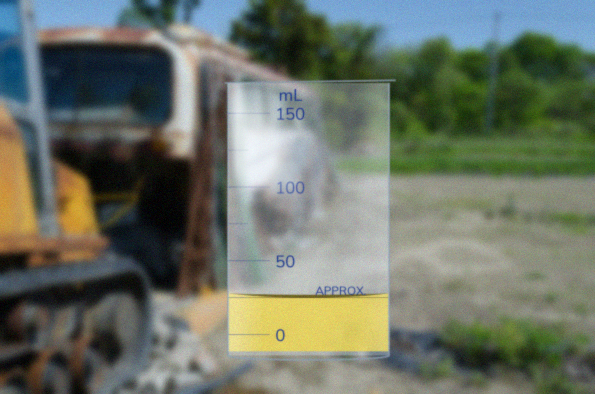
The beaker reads 25; mL
